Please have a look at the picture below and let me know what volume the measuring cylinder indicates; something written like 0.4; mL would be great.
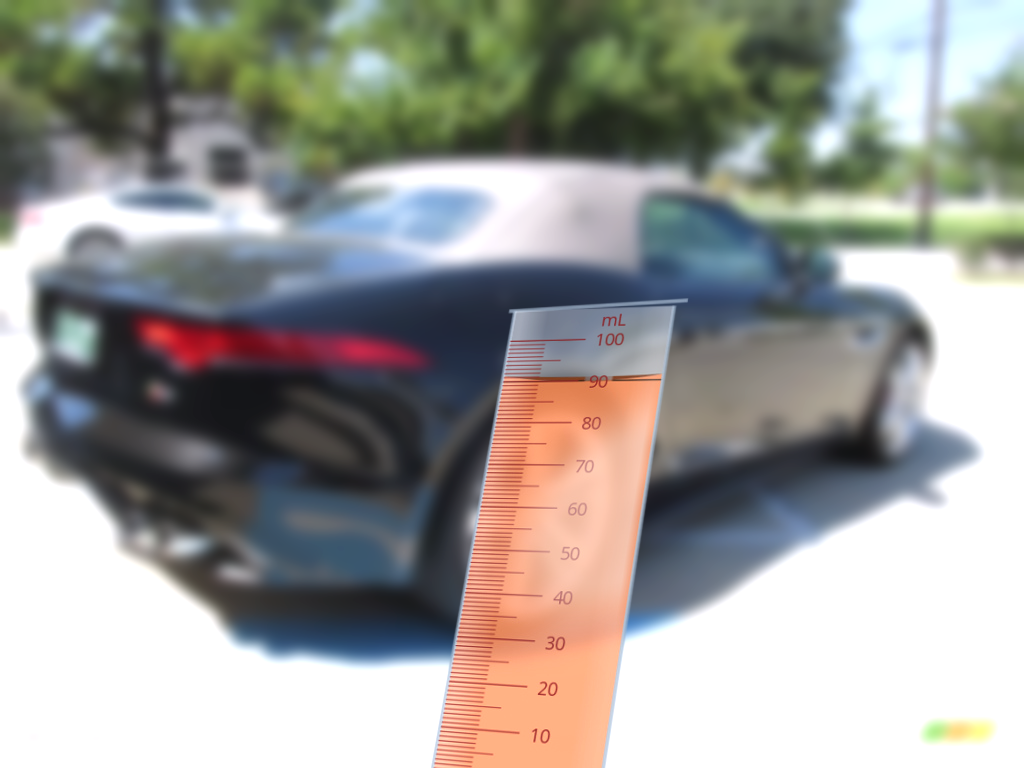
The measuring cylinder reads 90; mL
